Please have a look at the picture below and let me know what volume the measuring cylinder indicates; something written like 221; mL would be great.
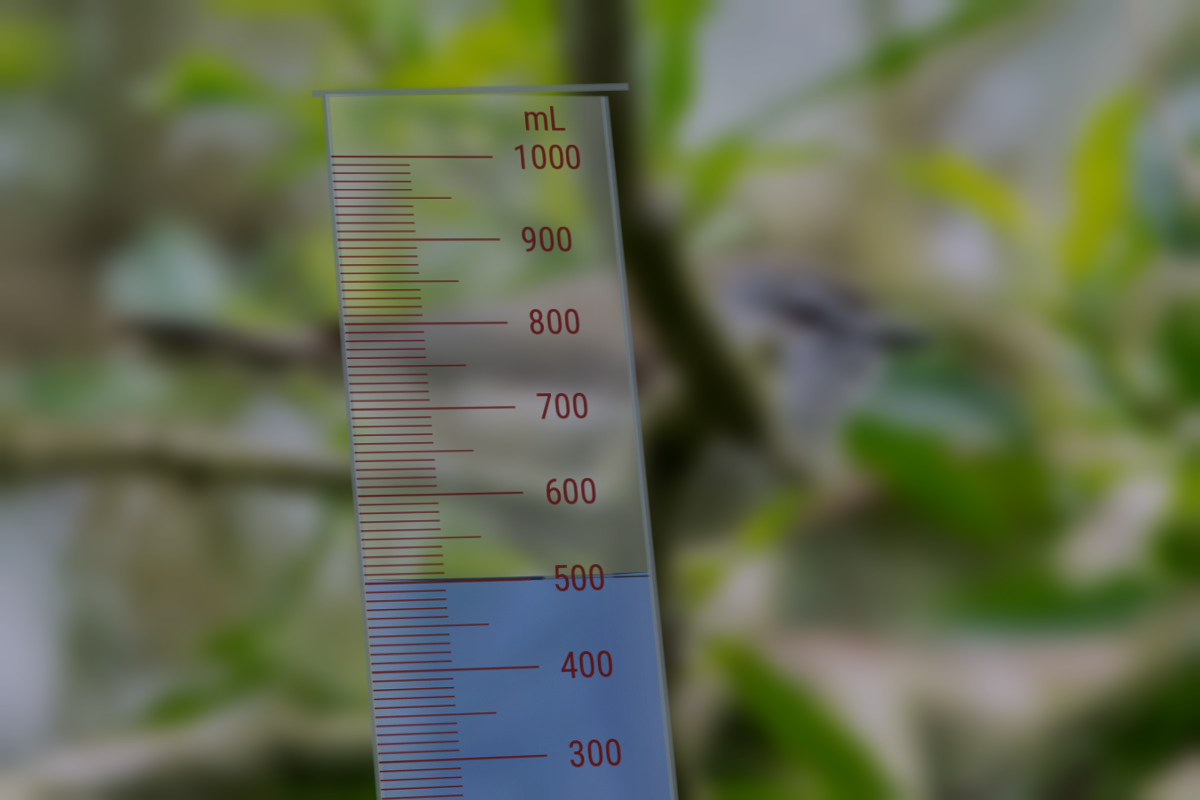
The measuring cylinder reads 500; mL
